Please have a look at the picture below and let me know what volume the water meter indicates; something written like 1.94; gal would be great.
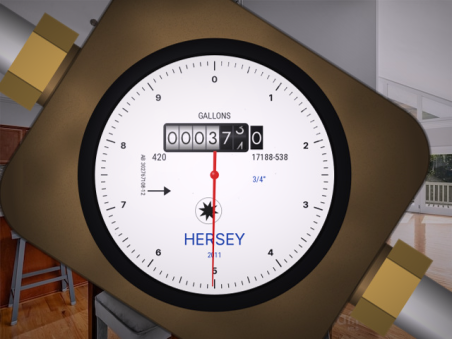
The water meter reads 3735.0; gal
